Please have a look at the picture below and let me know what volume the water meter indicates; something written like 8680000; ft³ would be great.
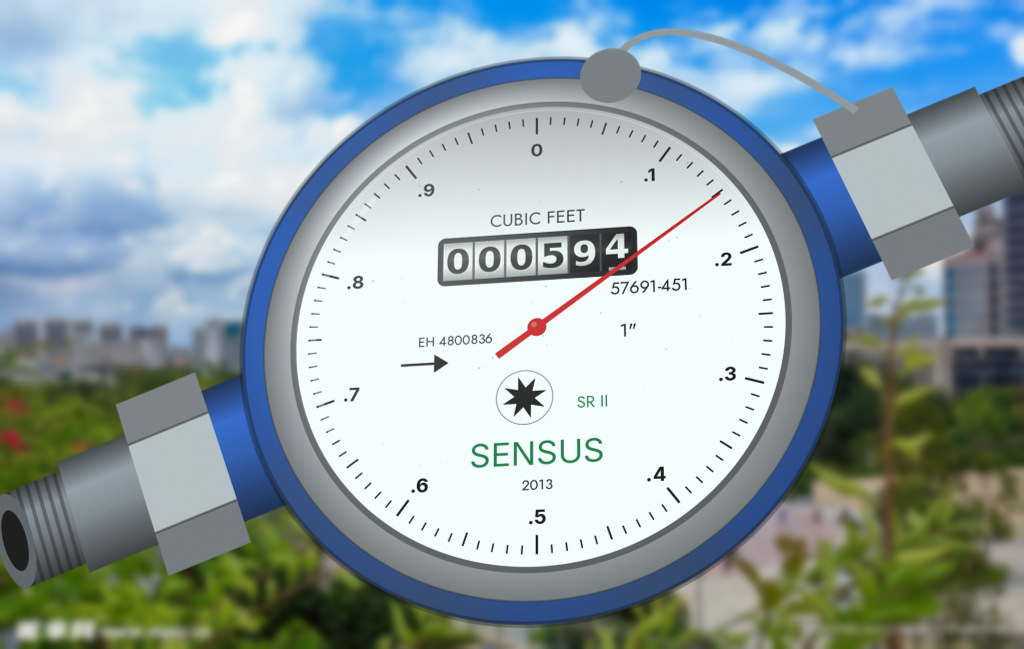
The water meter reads 594.15; ft³
